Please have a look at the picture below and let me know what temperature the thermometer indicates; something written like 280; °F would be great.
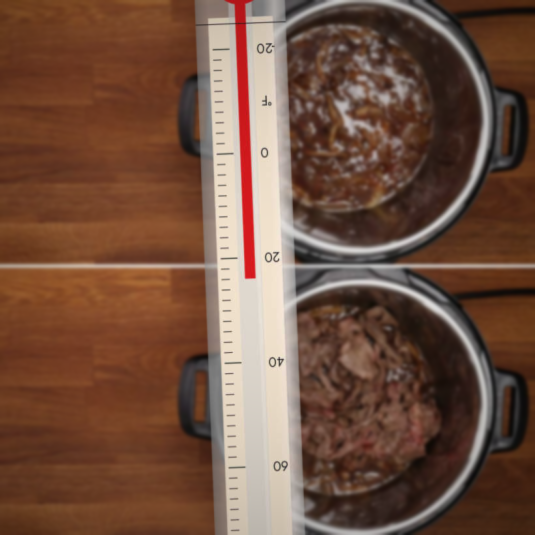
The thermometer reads 24; °F
